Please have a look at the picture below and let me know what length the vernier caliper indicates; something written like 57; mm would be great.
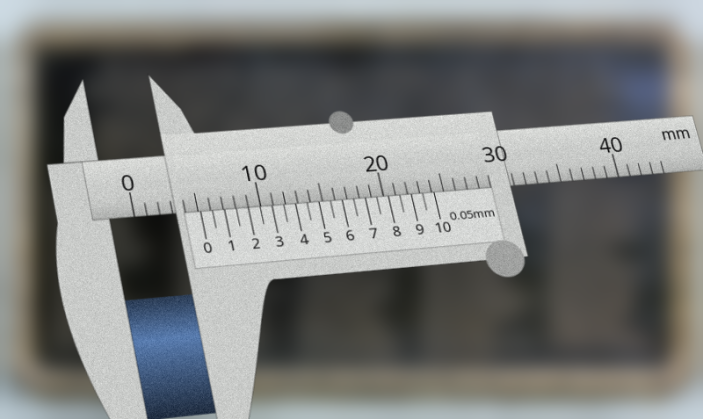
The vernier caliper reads 5.2; mm
